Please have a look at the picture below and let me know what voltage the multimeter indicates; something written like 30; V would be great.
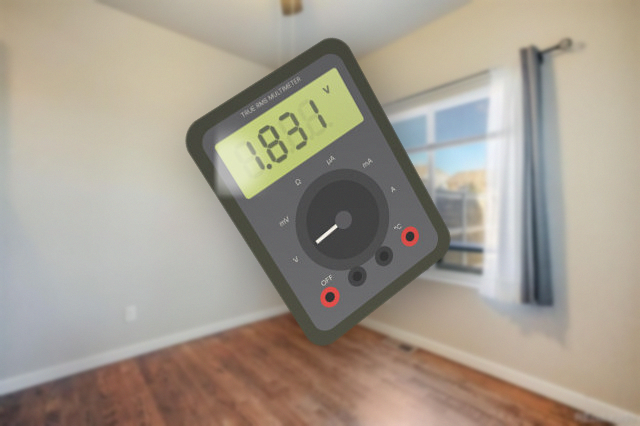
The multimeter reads 1.831; V
